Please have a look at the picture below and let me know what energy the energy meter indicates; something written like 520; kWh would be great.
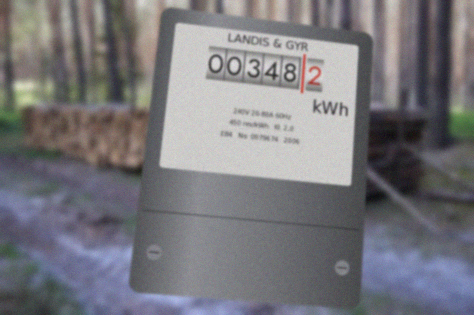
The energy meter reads 348.2; kWh
